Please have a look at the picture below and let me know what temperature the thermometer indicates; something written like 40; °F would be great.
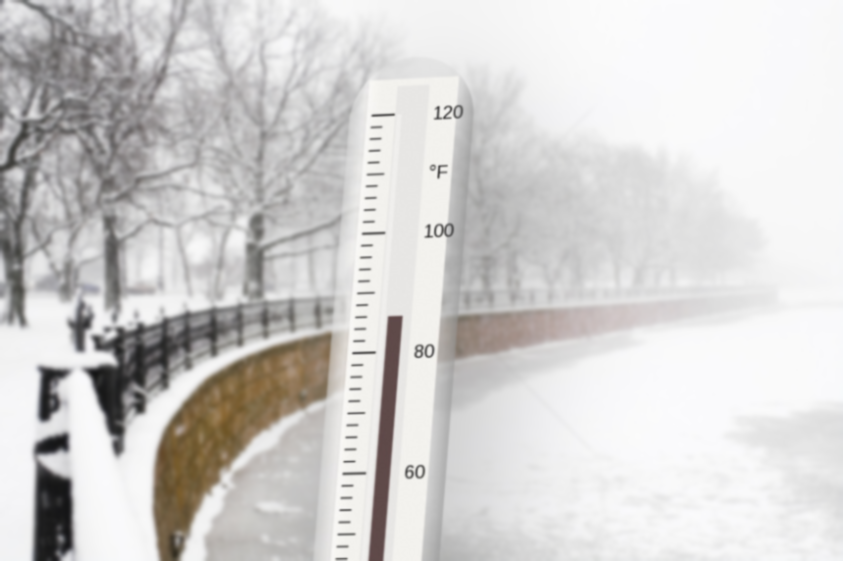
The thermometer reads 86; °F
